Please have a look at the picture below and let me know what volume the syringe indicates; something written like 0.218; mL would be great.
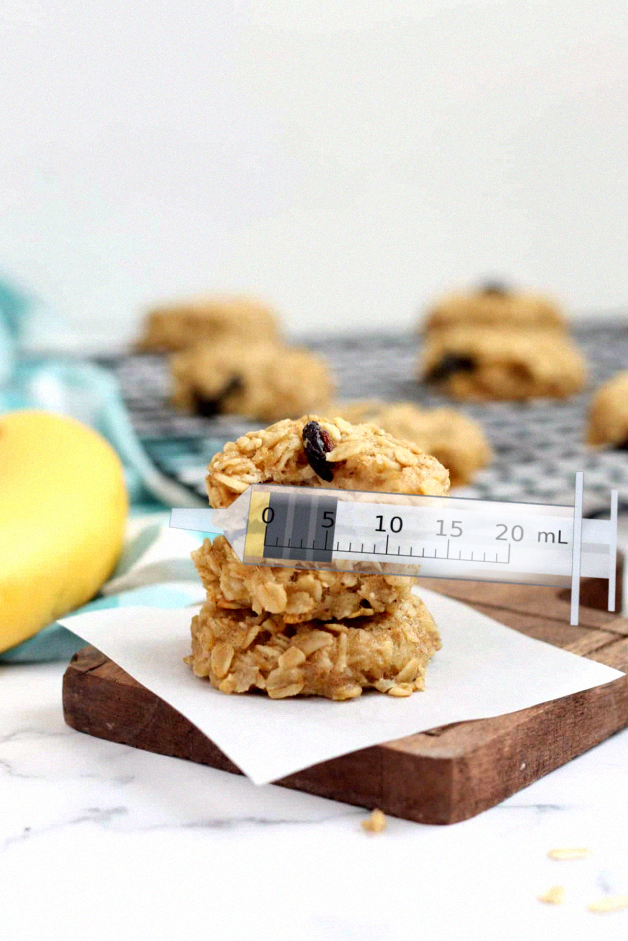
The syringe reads 0; mL
